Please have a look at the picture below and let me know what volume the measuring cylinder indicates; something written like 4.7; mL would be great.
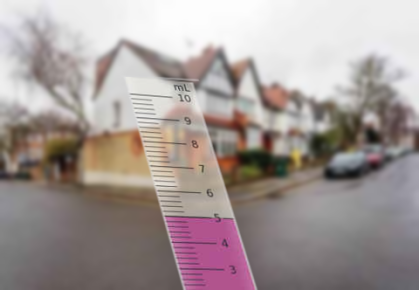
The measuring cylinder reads 5; mL
